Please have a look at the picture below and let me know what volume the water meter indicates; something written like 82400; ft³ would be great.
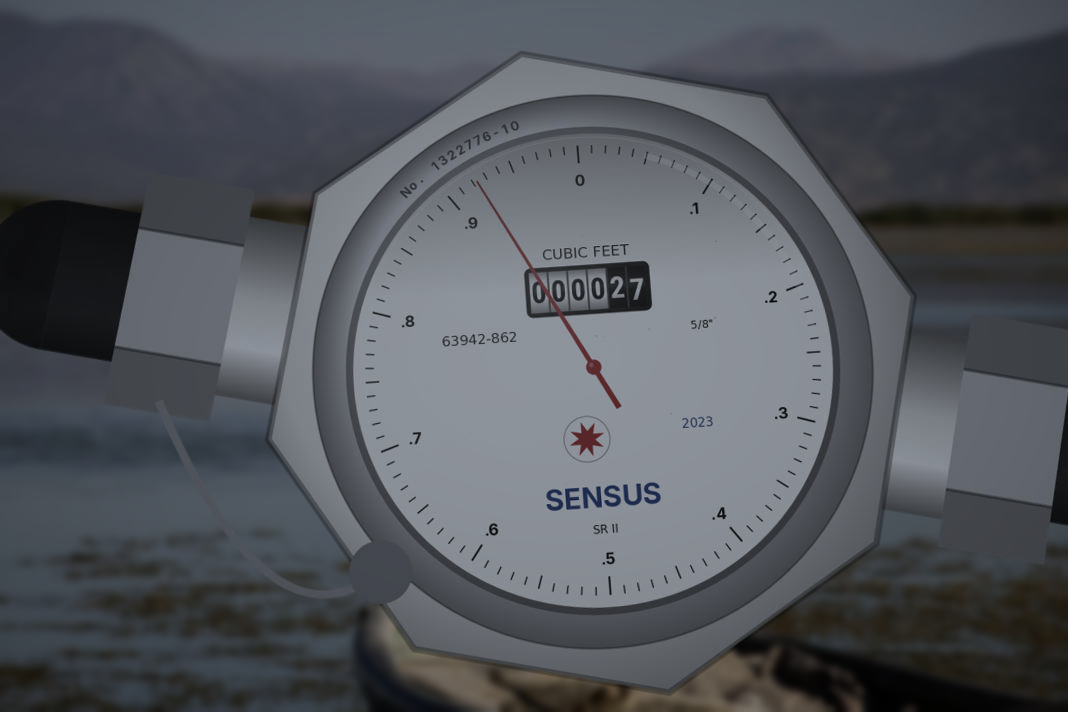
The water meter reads 26.92; ft³
